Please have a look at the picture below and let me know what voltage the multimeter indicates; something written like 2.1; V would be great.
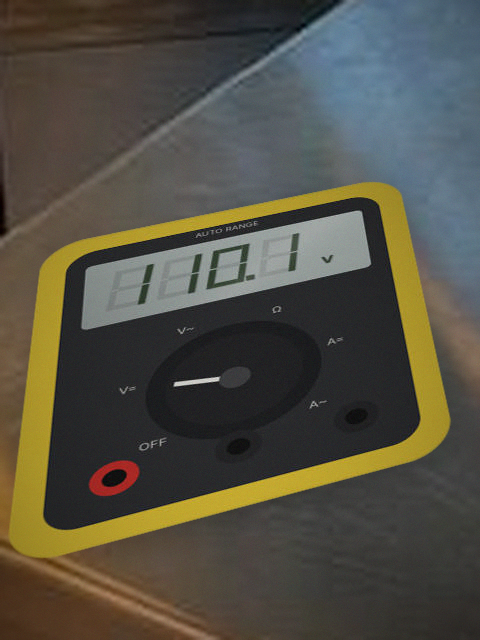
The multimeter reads 110.1; V
